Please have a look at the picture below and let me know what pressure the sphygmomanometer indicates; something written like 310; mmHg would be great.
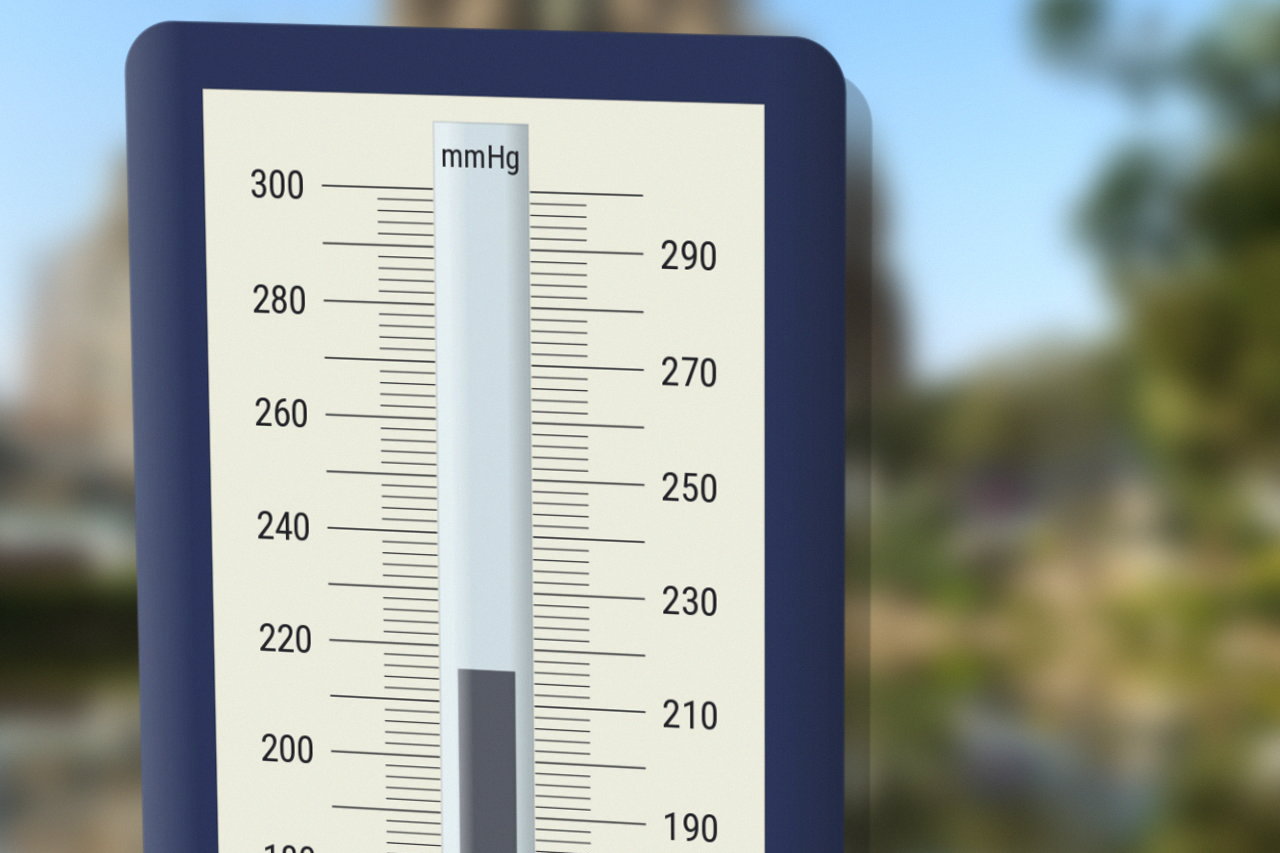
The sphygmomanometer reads 216; mmHg
